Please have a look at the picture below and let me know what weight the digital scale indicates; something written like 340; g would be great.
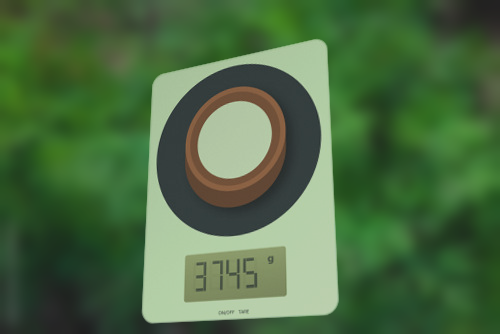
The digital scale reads 3745; g
